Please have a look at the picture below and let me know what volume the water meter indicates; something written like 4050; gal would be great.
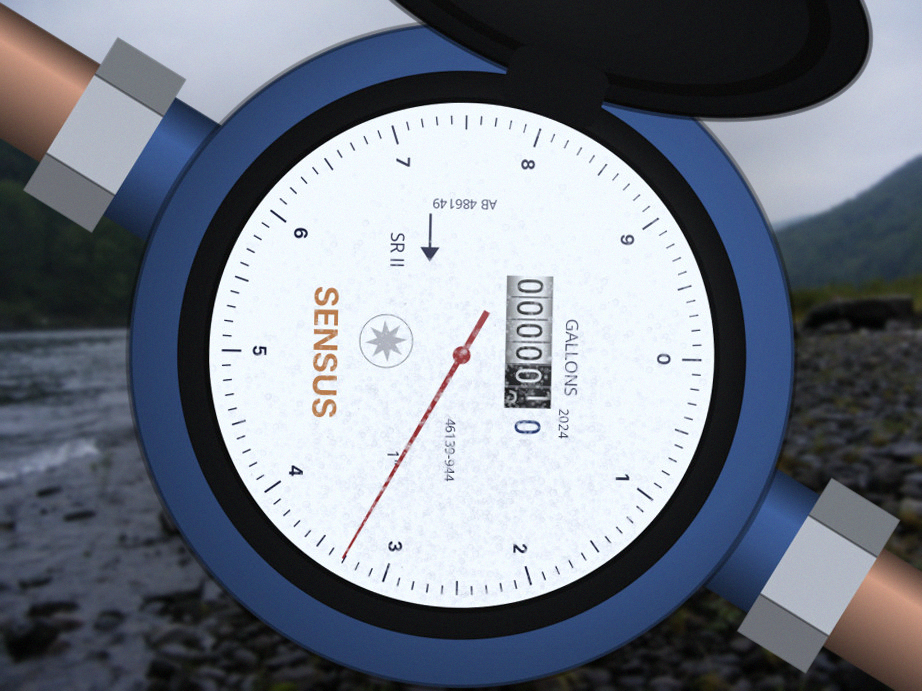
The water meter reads 13.3; gal
